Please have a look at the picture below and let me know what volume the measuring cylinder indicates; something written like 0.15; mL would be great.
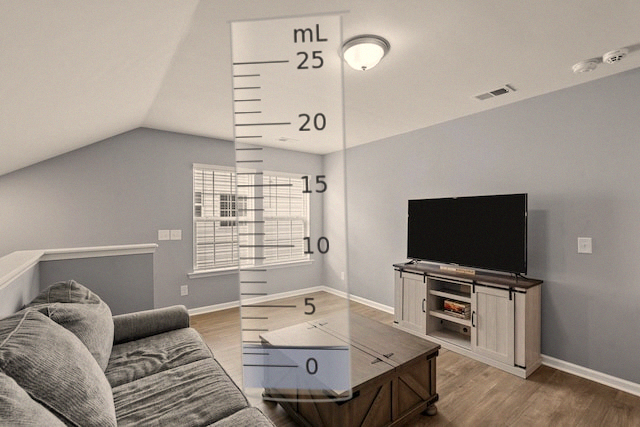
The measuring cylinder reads 1.5; mL
